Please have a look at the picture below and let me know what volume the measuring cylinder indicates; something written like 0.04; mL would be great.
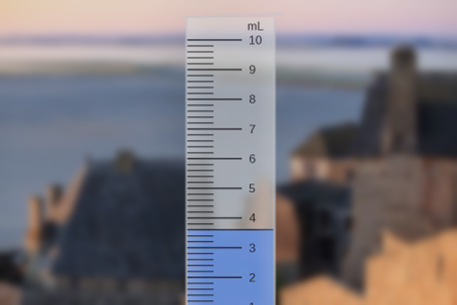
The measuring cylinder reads 3.6; mL
